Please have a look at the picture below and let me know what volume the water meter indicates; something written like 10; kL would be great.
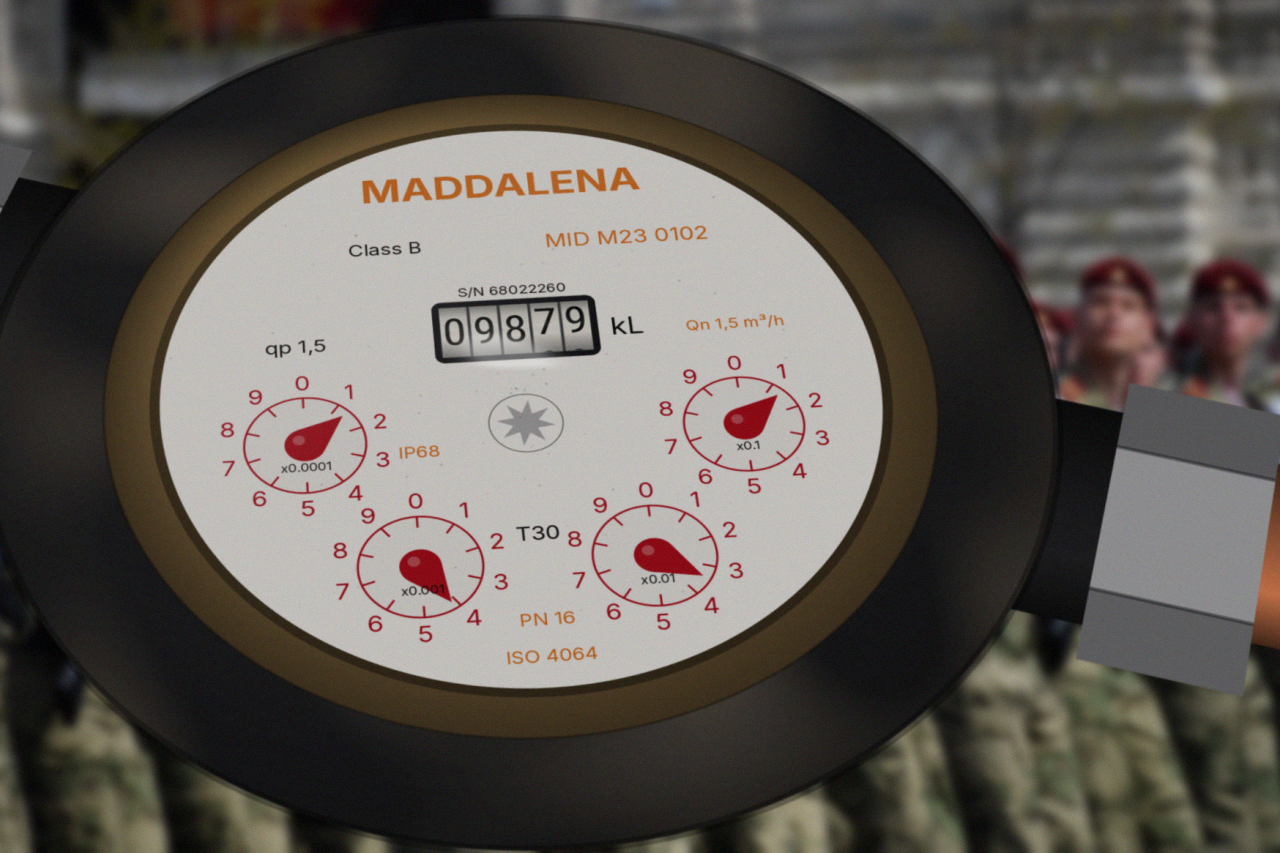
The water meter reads 9879.1341; kL
